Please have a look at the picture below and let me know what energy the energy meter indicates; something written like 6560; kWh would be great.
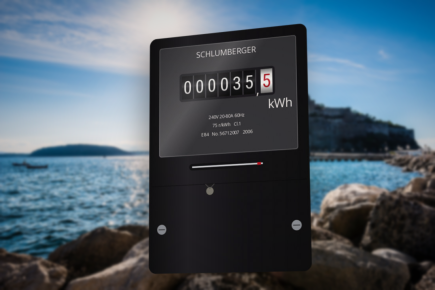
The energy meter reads 35.5; kWh
